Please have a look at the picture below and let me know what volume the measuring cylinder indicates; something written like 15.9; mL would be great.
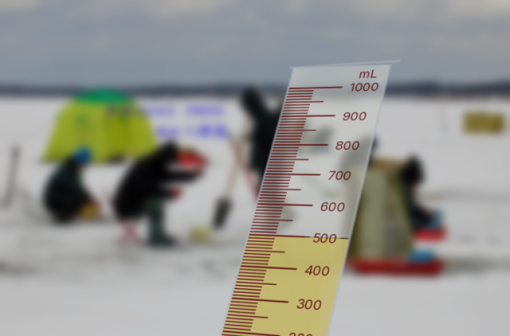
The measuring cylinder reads 500; mL
